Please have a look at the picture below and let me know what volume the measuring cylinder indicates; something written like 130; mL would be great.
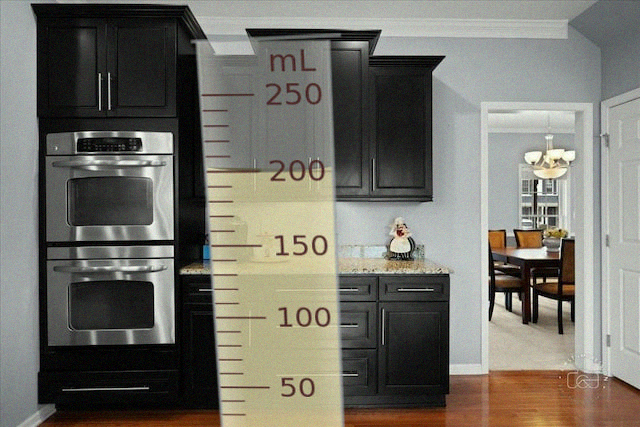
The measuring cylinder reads 200; mL
